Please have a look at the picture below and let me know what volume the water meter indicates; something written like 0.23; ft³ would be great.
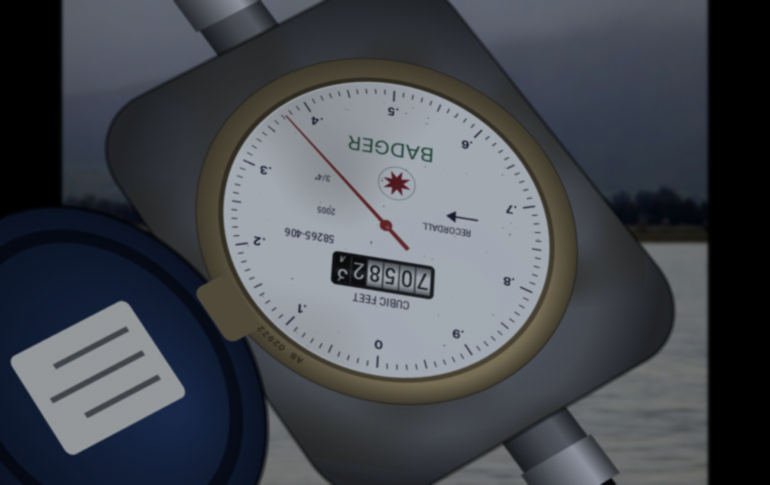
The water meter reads 705823.37; ft³
